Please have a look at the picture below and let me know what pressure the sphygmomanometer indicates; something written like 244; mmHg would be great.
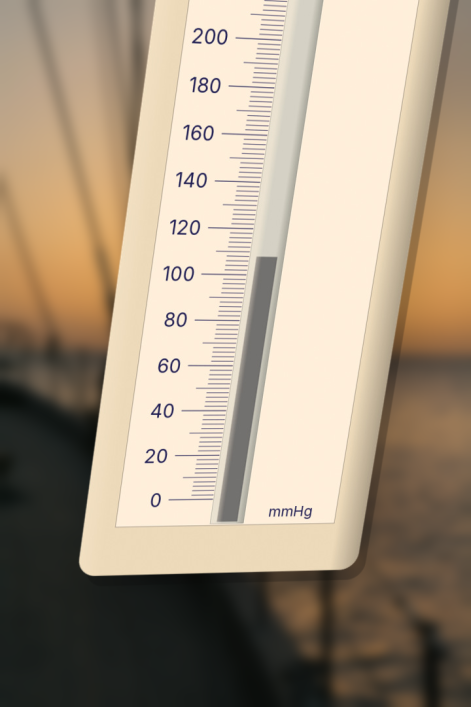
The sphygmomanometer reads 108; mmHg
